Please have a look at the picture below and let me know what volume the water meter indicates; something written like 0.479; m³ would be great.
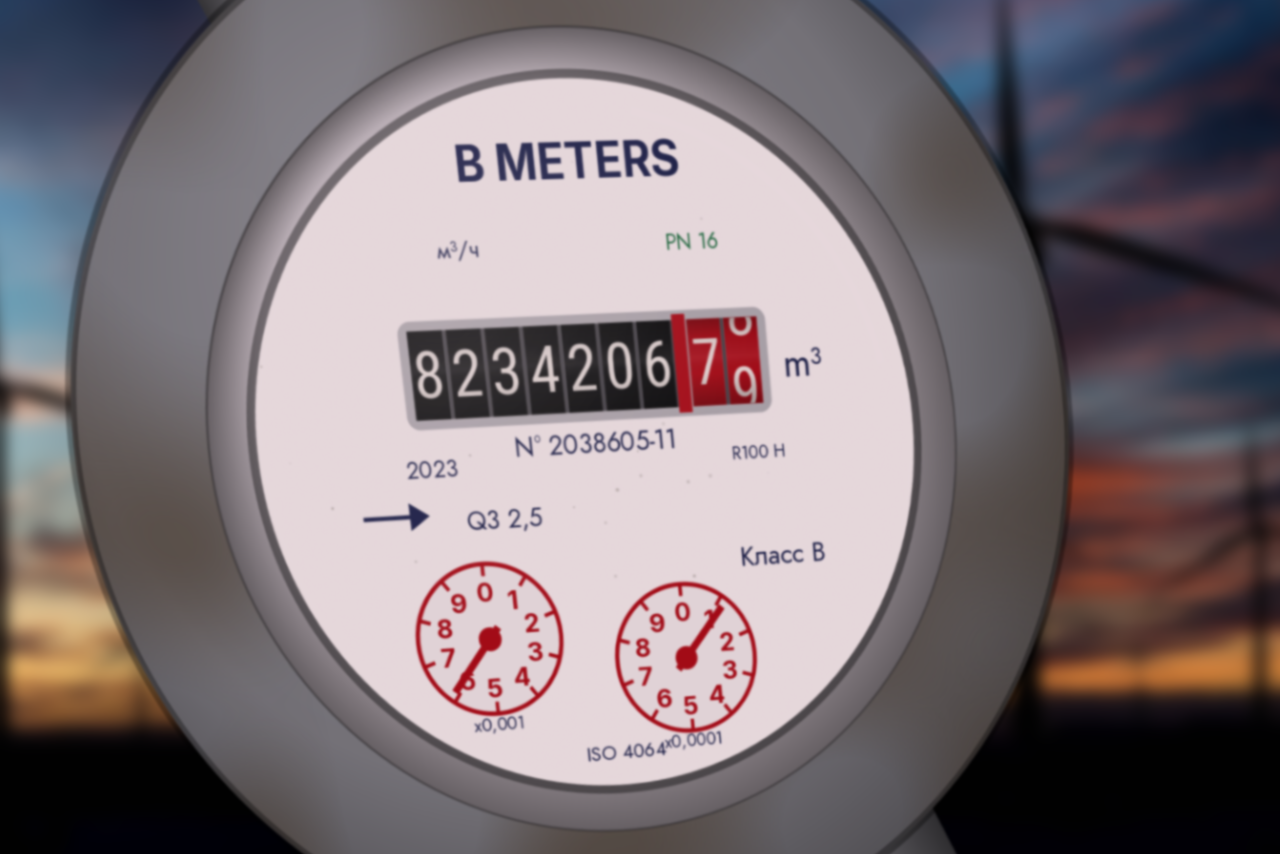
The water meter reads 8234206.7861; m³
